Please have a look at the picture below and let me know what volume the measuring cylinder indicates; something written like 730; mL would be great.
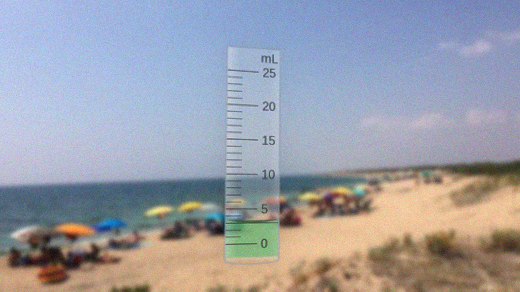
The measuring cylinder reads 3; mL
